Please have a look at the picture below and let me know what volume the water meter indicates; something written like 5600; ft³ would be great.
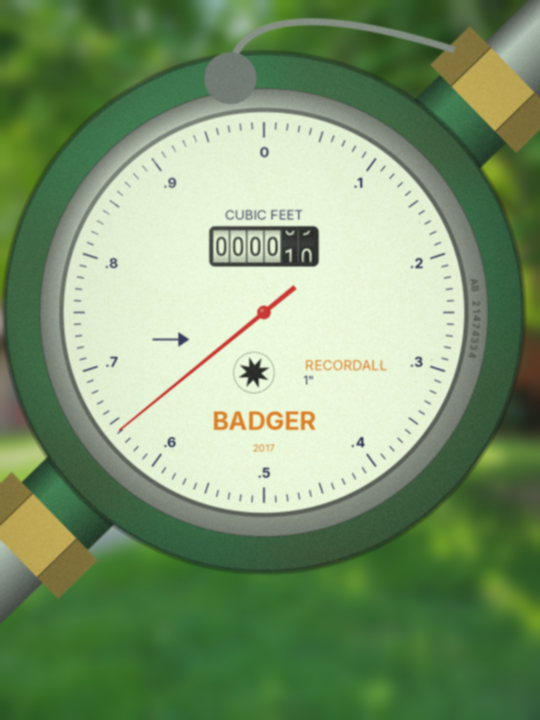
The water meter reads 9.64; ft³
